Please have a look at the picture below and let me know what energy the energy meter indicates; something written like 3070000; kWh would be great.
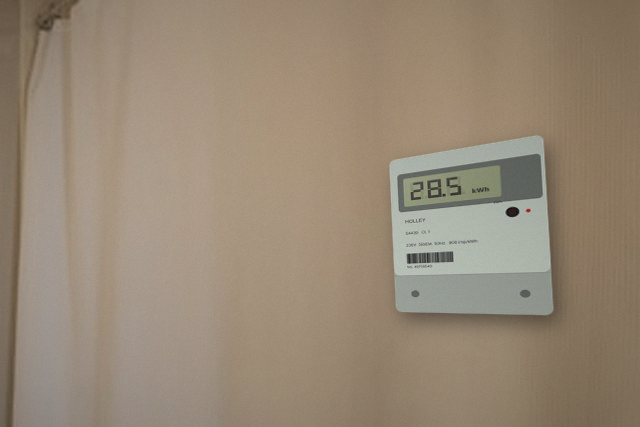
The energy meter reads 28.5; kWh
